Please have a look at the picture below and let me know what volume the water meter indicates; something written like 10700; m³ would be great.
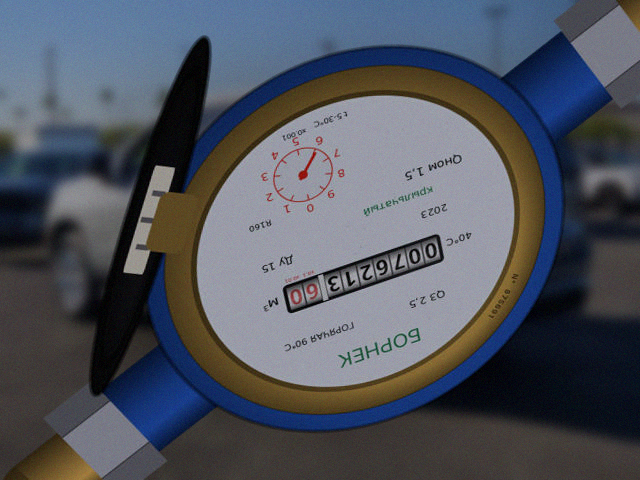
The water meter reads 76213.606; m³
